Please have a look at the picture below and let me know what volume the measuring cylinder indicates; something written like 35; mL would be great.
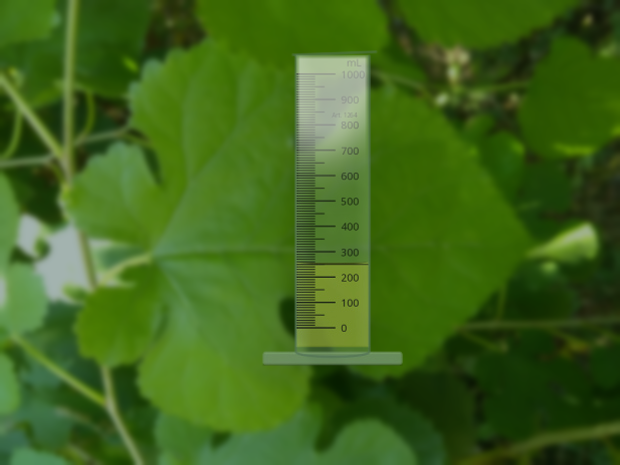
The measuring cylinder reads 250; mL
